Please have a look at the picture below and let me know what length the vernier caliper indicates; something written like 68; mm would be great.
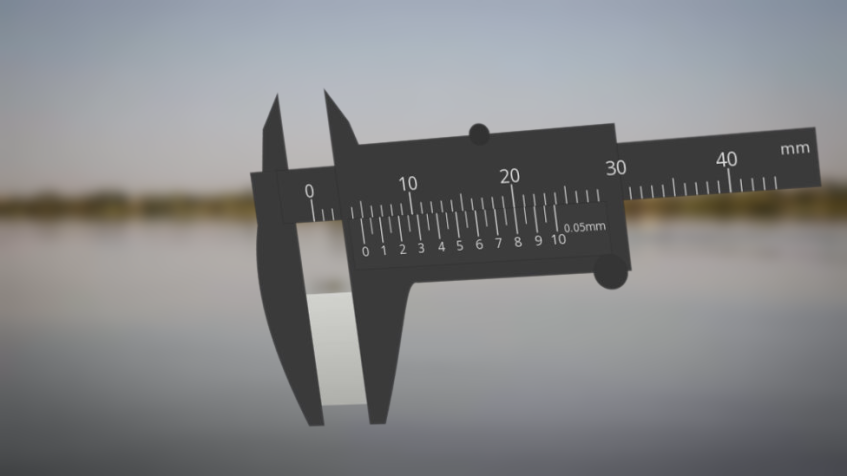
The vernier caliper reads 4.8; mm
